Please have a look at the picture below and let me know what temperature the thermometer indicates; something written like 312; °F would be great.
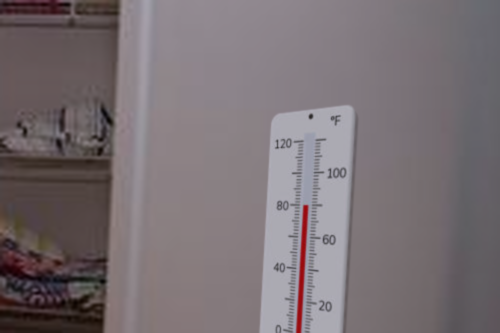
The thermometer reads 80; °F
